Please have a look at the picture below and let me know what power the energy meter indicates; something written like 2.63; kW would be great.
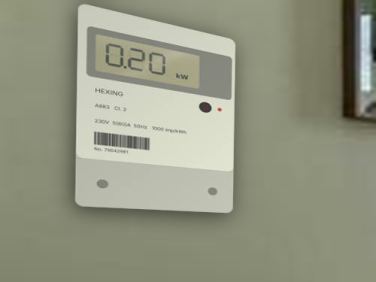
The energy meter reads 0.20; kW
